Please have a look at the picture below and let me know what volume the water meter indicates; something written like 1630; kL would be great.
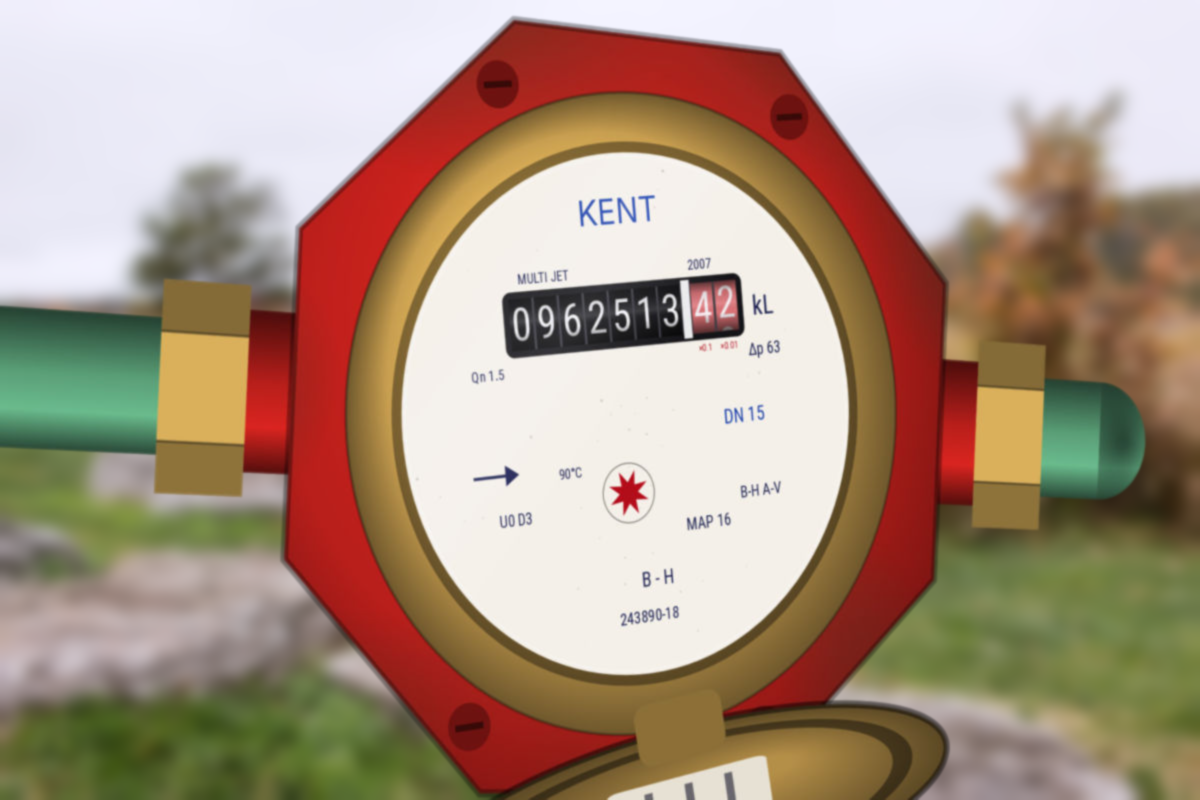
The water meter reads 962513.42; kL
